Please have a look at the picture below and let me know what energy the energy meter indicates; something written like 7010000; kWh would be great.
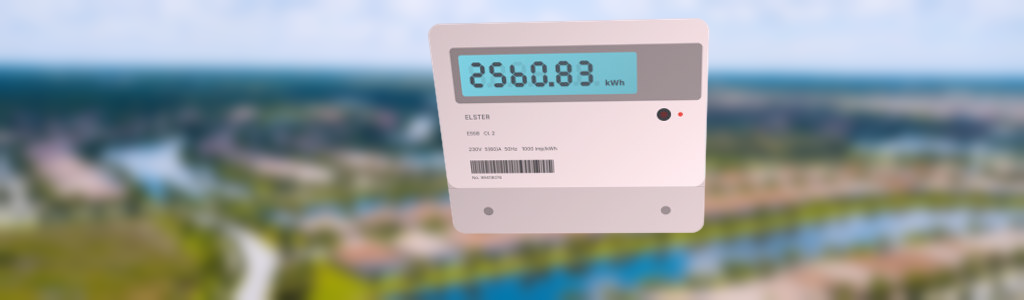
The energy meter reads 2560.83; kWh
